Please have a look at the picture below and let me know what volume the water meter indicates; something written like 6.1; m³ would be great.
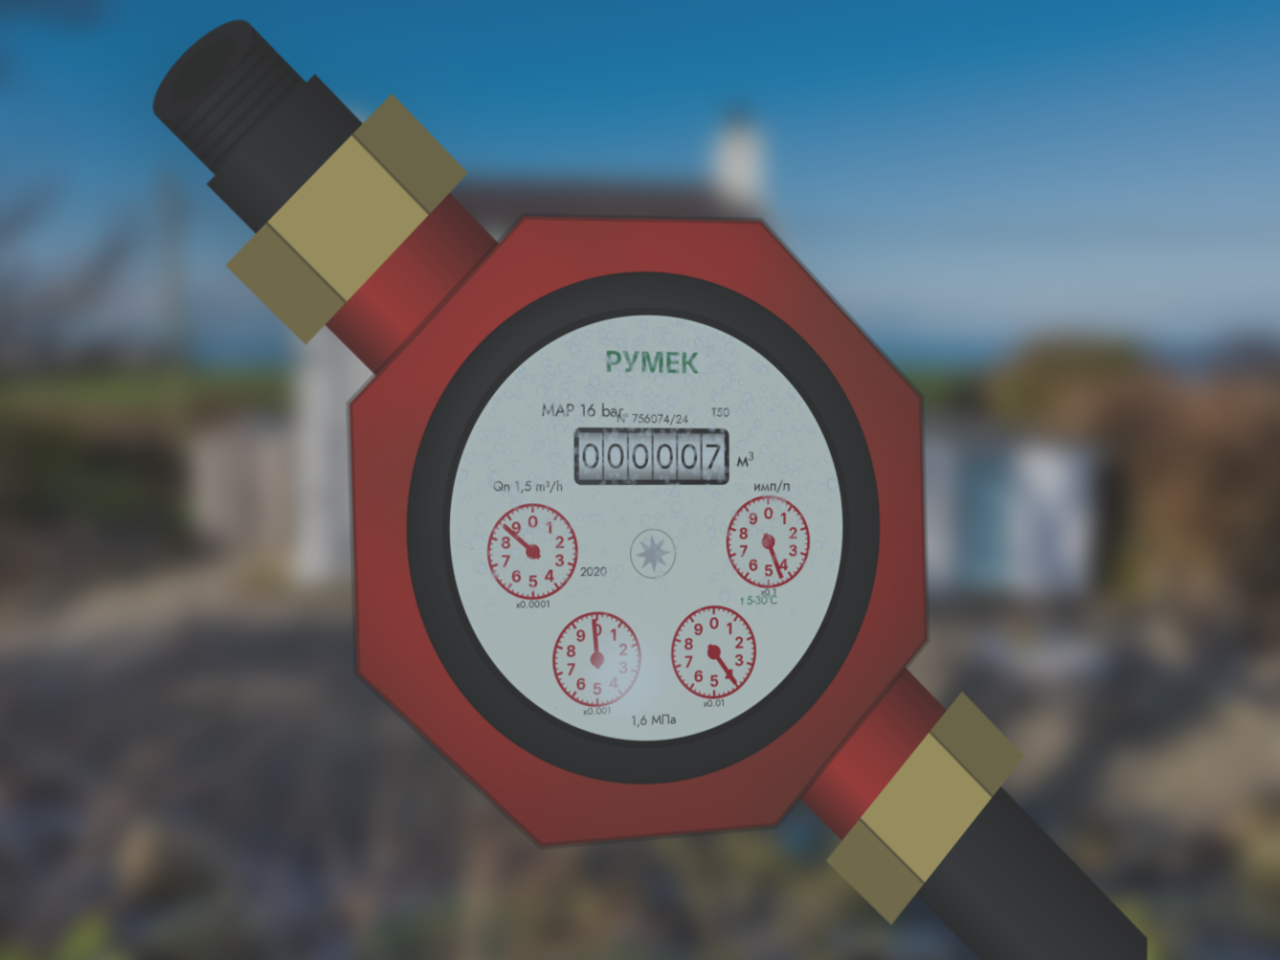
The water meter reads 7.4398; m³
